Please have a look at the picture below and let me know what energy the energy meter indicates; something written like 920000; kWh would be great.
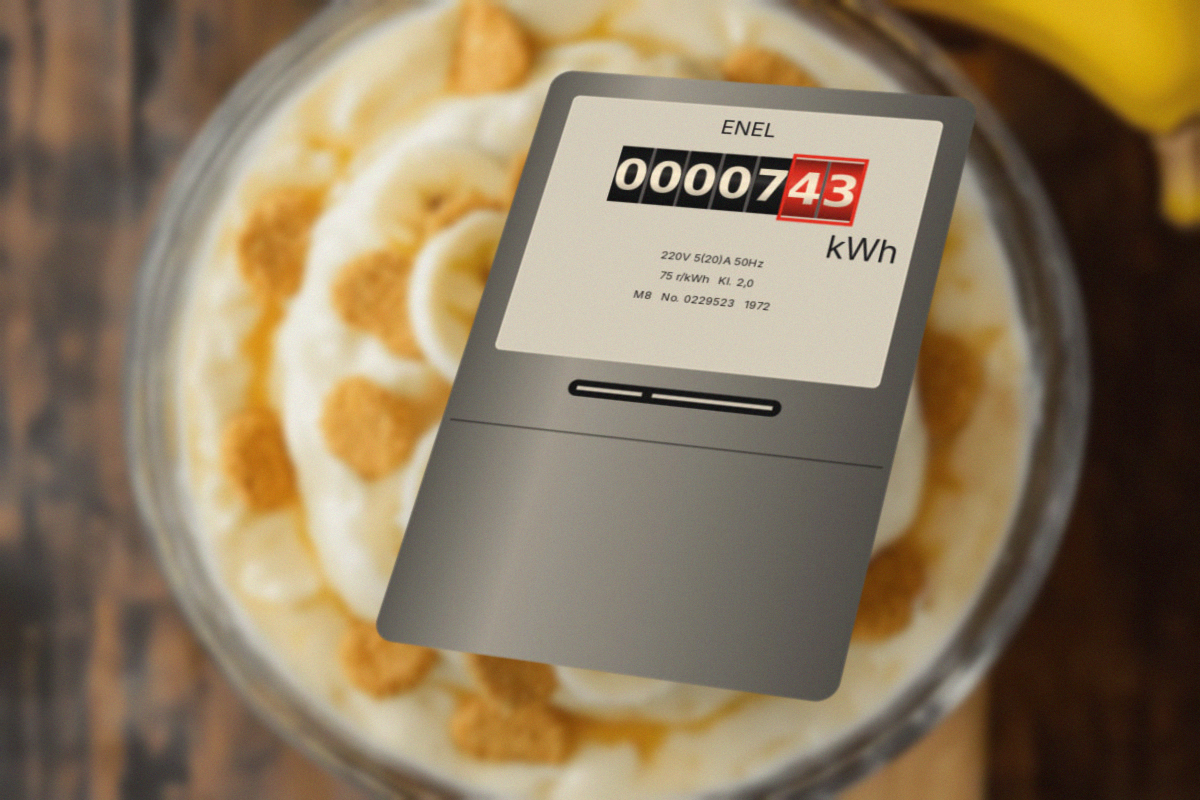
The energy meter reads 7.43; kWh
